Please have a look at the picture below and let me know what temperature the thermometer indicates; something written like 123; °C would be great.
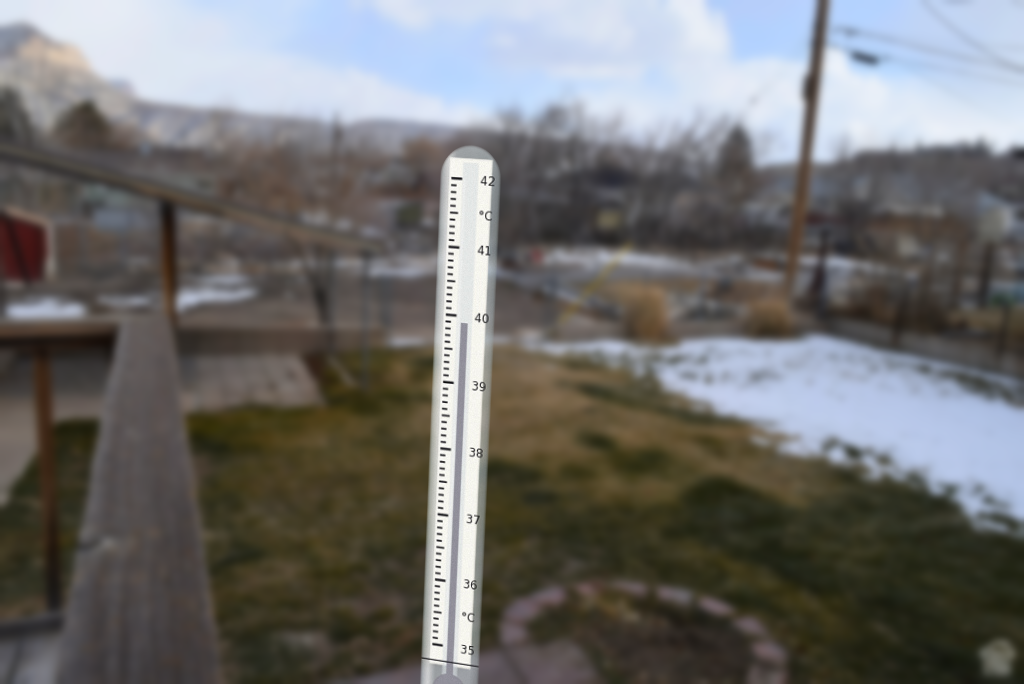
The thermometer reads 39.9; °C
